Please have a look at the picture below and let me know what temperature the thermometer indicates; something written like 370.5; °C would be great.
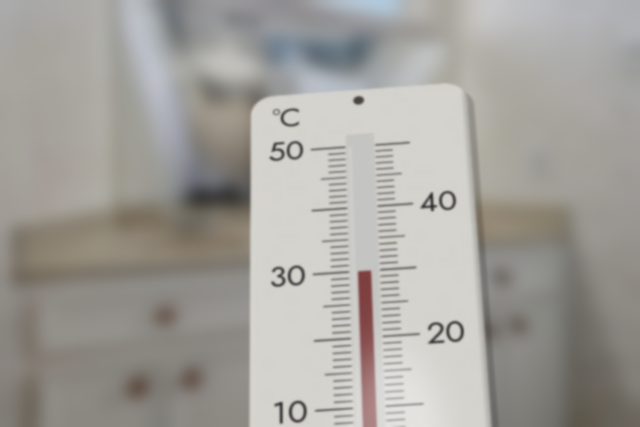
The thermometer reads 30; °C
